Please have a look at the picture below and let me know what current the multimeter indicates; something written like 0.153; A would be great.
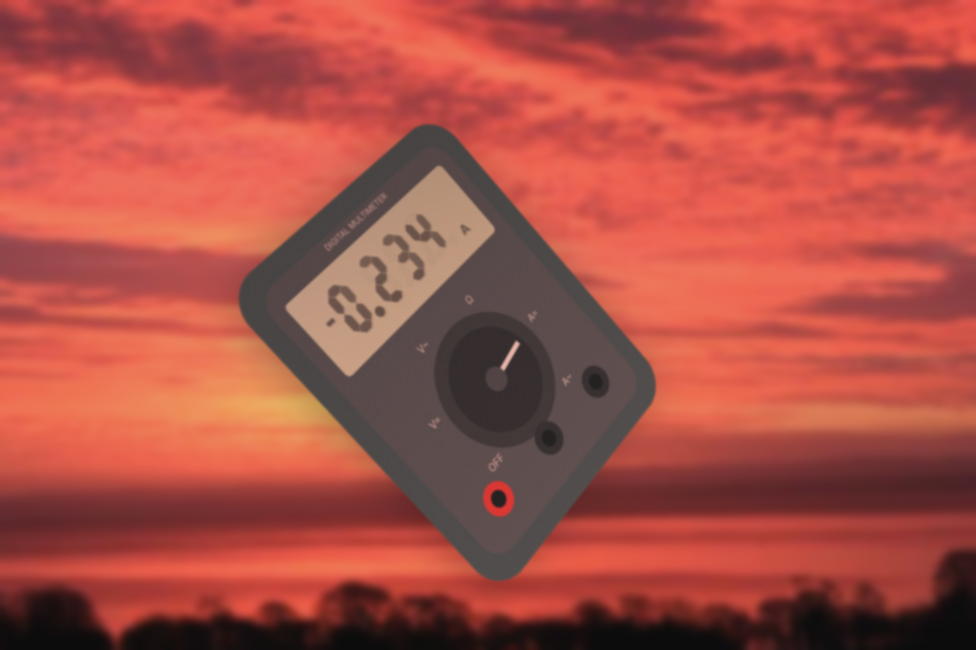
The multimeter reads -0.234; A
